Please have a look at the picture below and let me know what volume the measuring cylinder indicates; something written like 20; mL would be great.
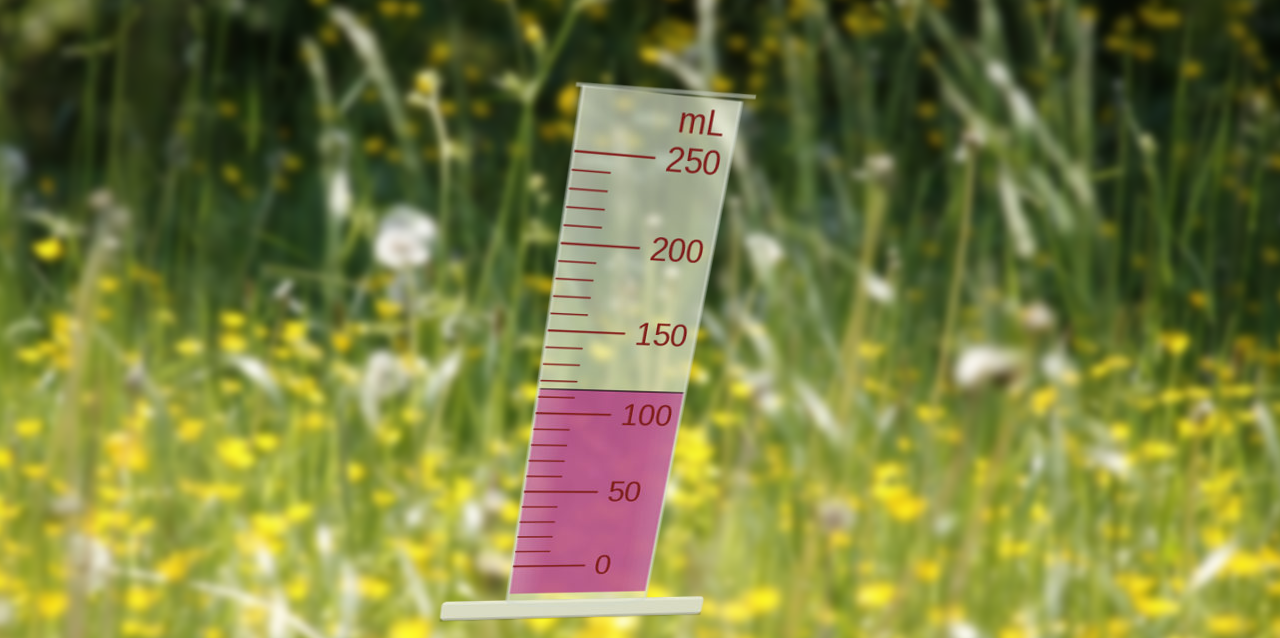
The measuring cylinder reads 115; mL
